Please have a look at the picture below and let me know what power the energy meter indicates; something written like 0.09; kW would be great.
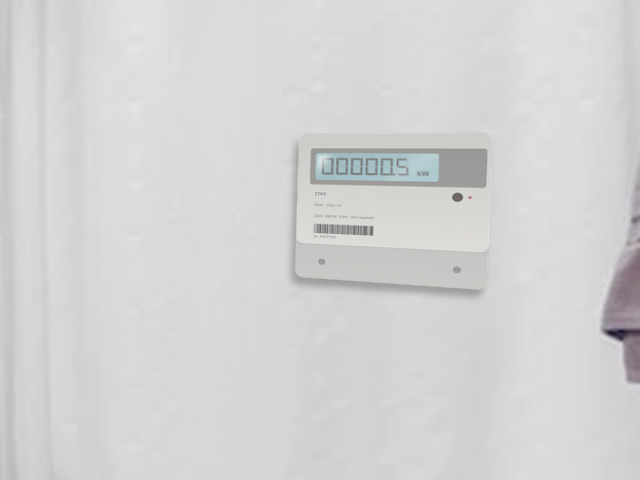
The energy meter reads 0.5; kW
